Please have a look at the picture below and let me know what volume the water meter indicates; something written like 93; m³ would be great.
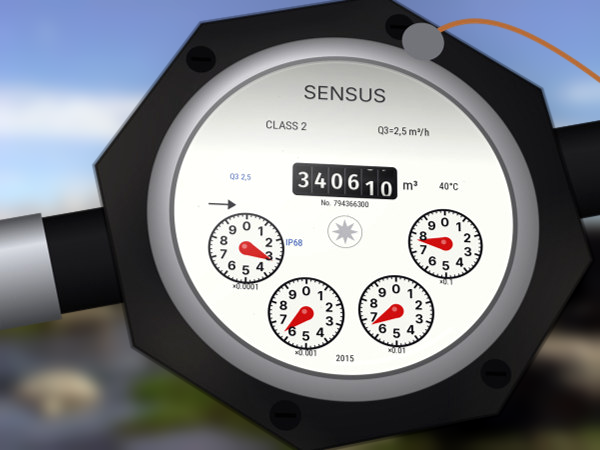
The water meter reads 340609.7663; m³
